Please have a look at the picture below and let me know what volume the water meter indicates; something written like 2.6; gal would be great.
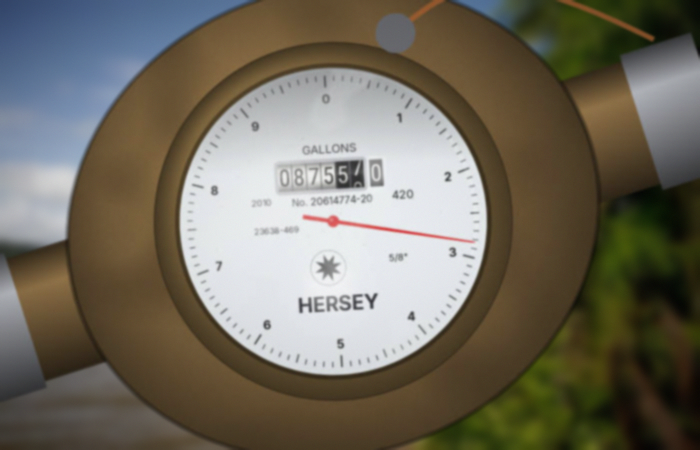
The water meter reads 875572.8; gal
